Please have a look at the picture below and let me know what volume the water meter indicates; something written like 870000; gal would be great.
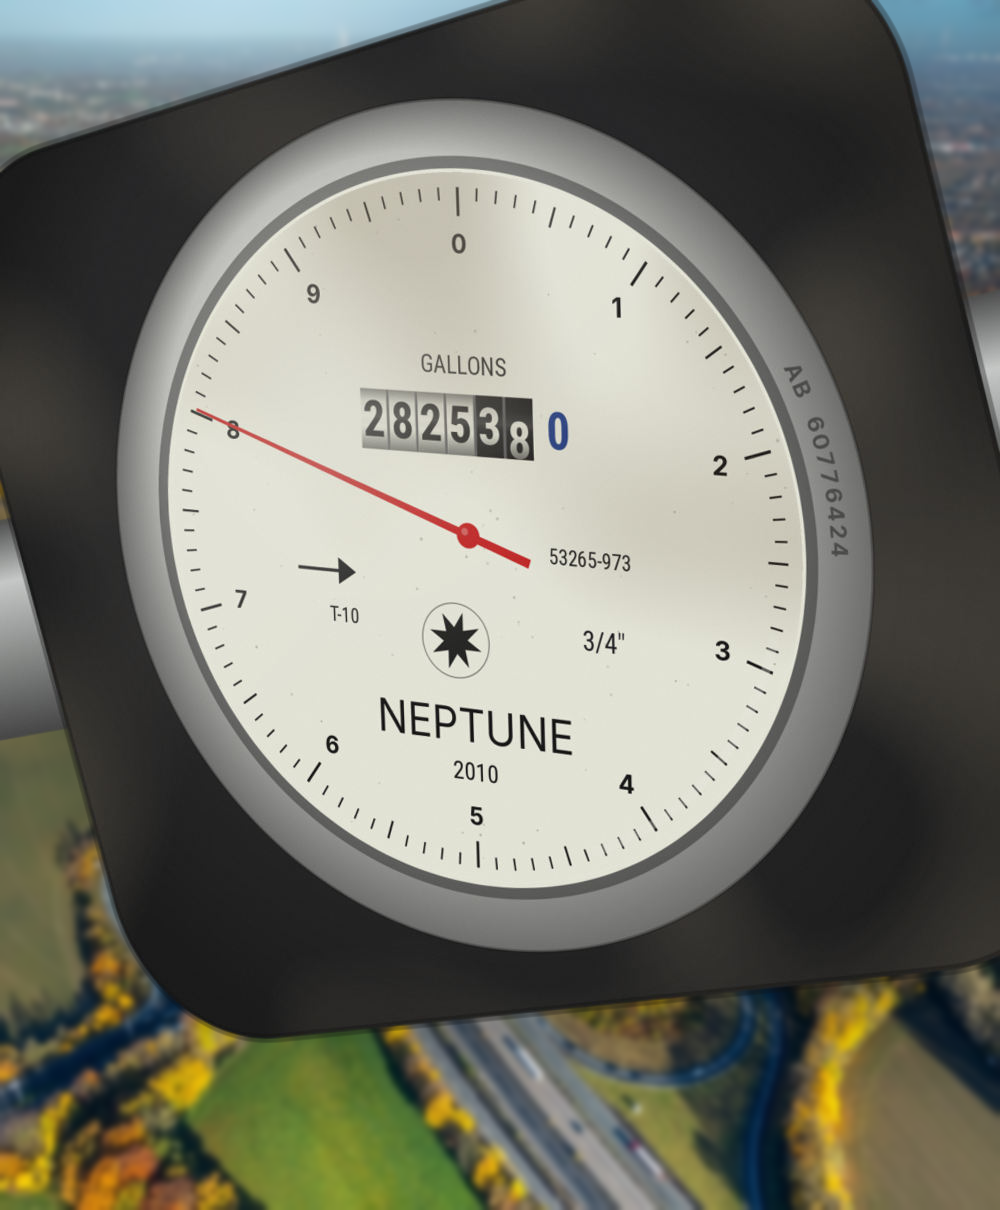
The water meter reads 2825378.0; gal
